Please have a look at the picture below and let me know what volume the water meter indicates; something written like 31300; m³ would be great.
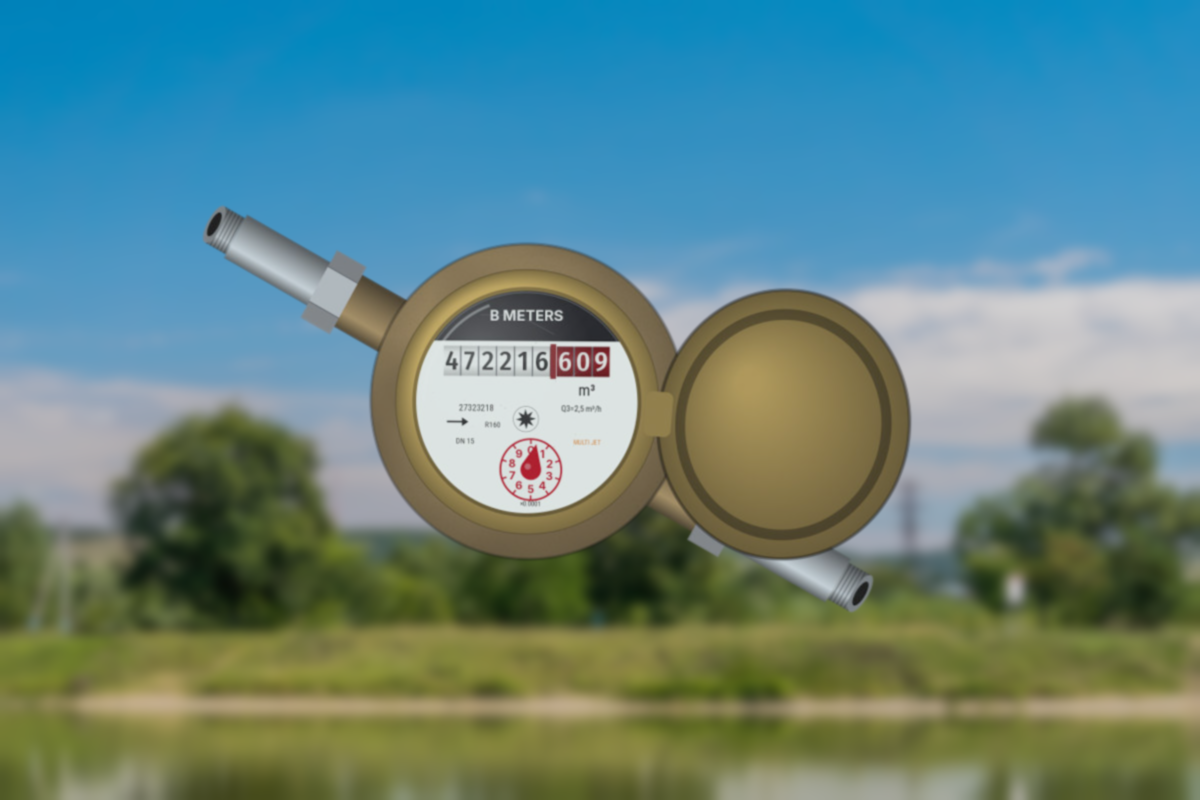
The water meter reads 472216.6090; m³
